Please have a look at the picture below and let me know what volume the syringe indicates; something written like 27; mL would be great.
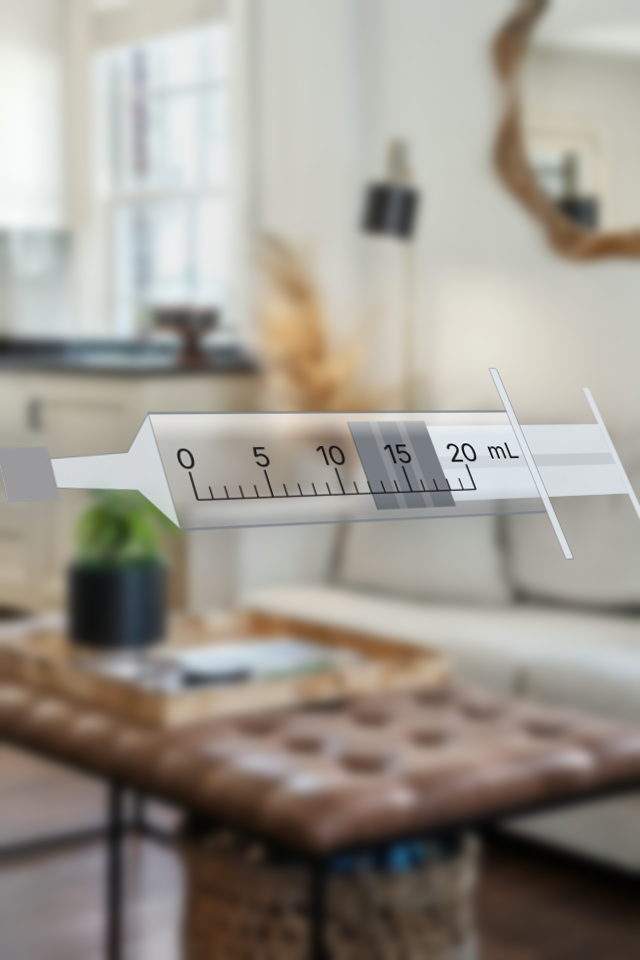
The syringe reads 12; mL
